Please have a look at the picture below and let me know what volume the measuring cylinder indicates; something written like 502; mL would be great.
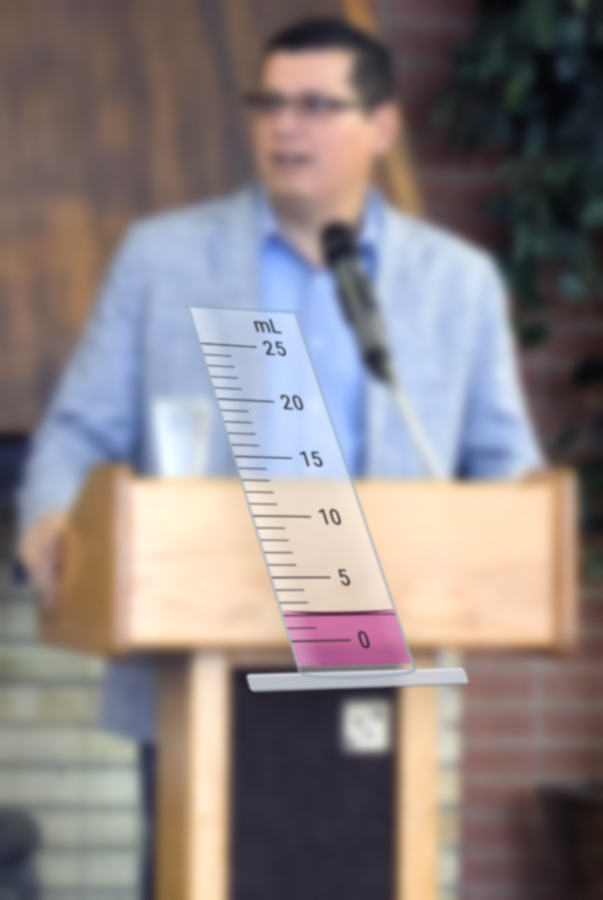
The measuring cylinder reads 2; mL
